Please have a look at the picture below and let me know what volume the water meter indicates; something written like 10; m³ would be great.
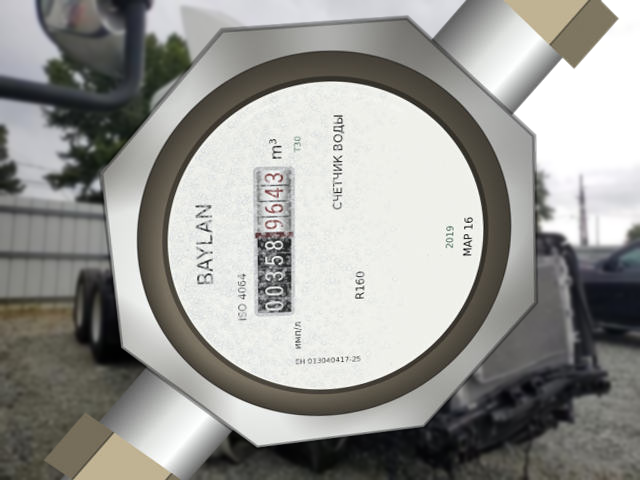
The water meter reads 358.9643; m³
